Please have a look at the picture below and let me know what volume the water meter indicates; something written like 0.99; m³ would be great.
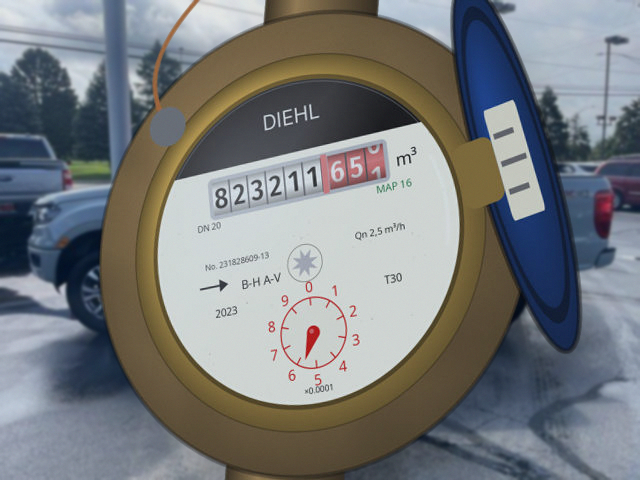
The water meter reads 823211.6505; m³
